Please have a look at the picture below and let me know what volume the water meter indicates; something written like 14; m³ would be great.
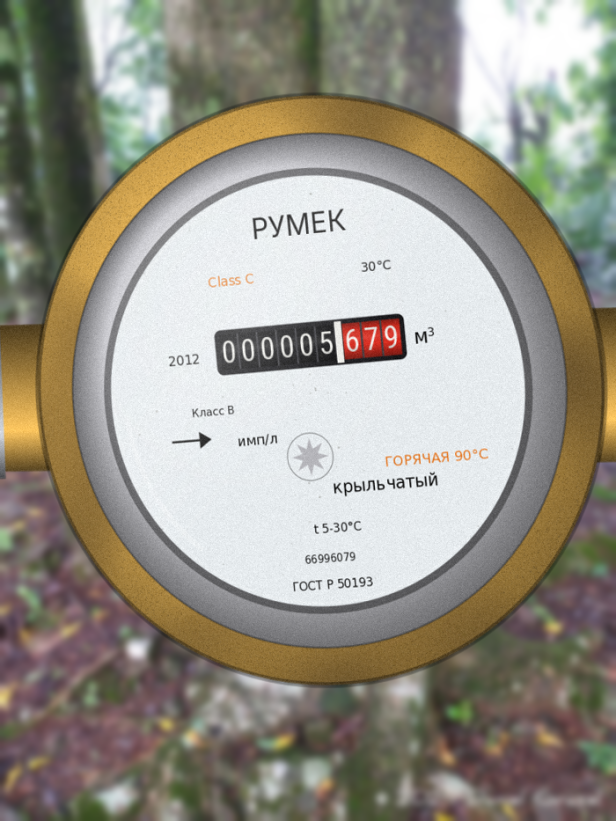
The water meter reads 5.679; m³
